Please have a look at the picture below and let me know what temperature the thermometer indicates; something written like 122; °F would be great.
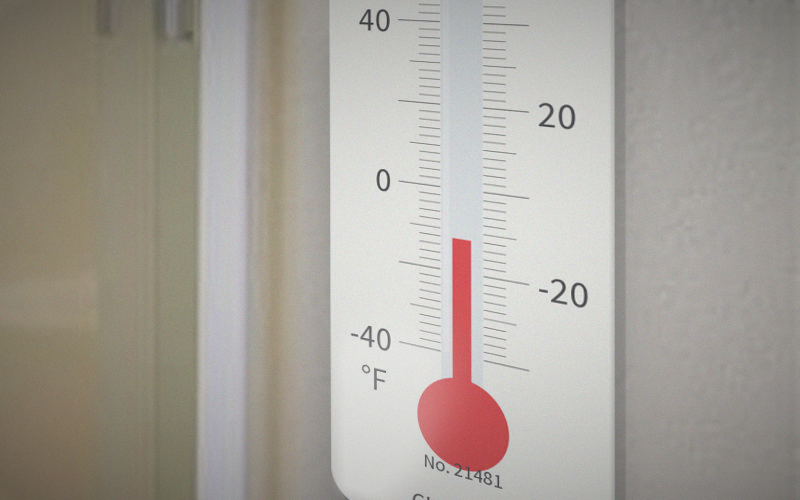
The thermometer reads -12; °F
